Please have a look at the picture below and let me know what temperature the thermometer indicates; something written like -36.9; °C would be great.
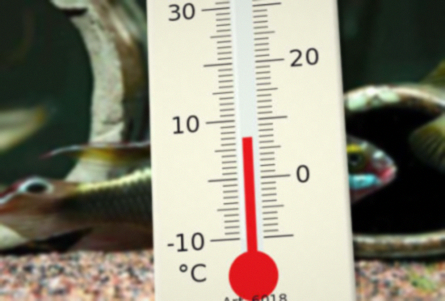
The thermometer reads 7; °C
